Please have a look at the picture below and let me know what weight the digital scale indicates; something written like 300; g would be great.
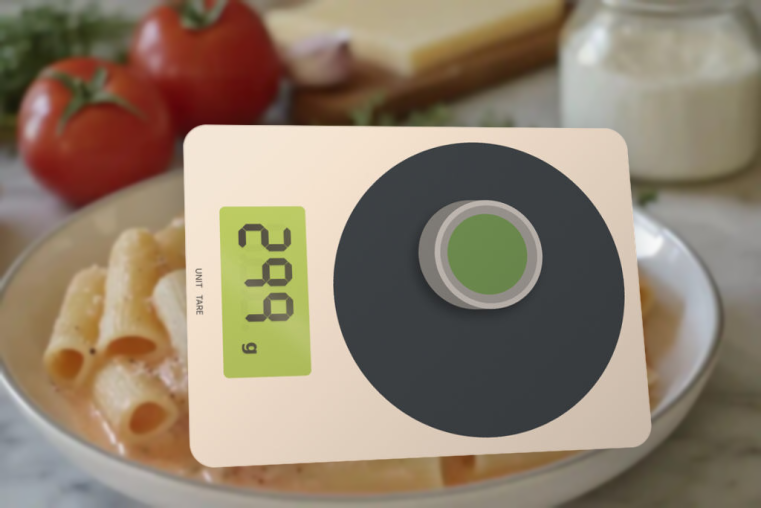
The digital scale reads 299; g
